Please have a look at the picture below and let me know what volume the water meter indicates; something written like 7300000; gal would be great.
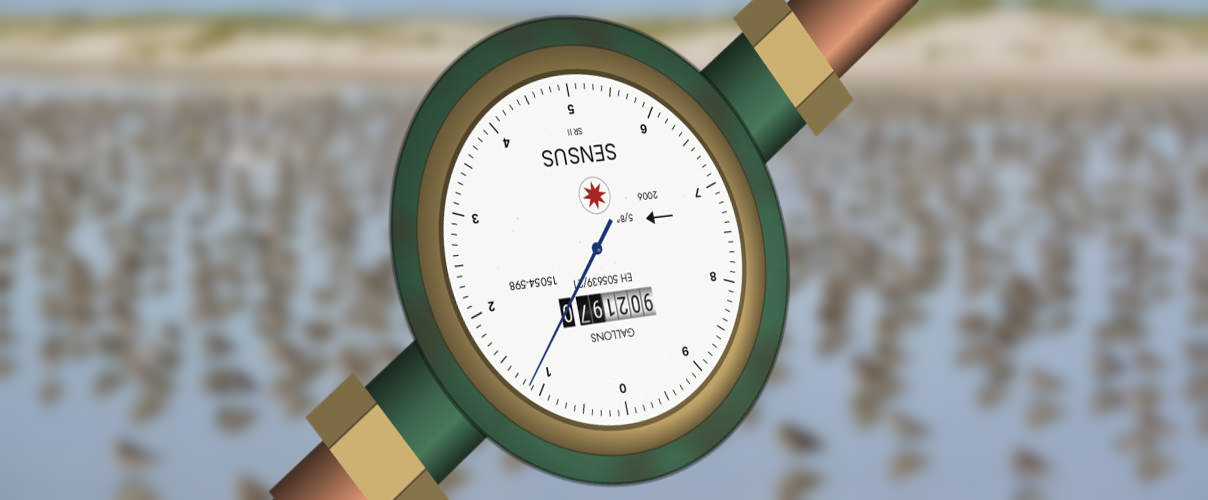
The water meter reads 9021971.1; gal
